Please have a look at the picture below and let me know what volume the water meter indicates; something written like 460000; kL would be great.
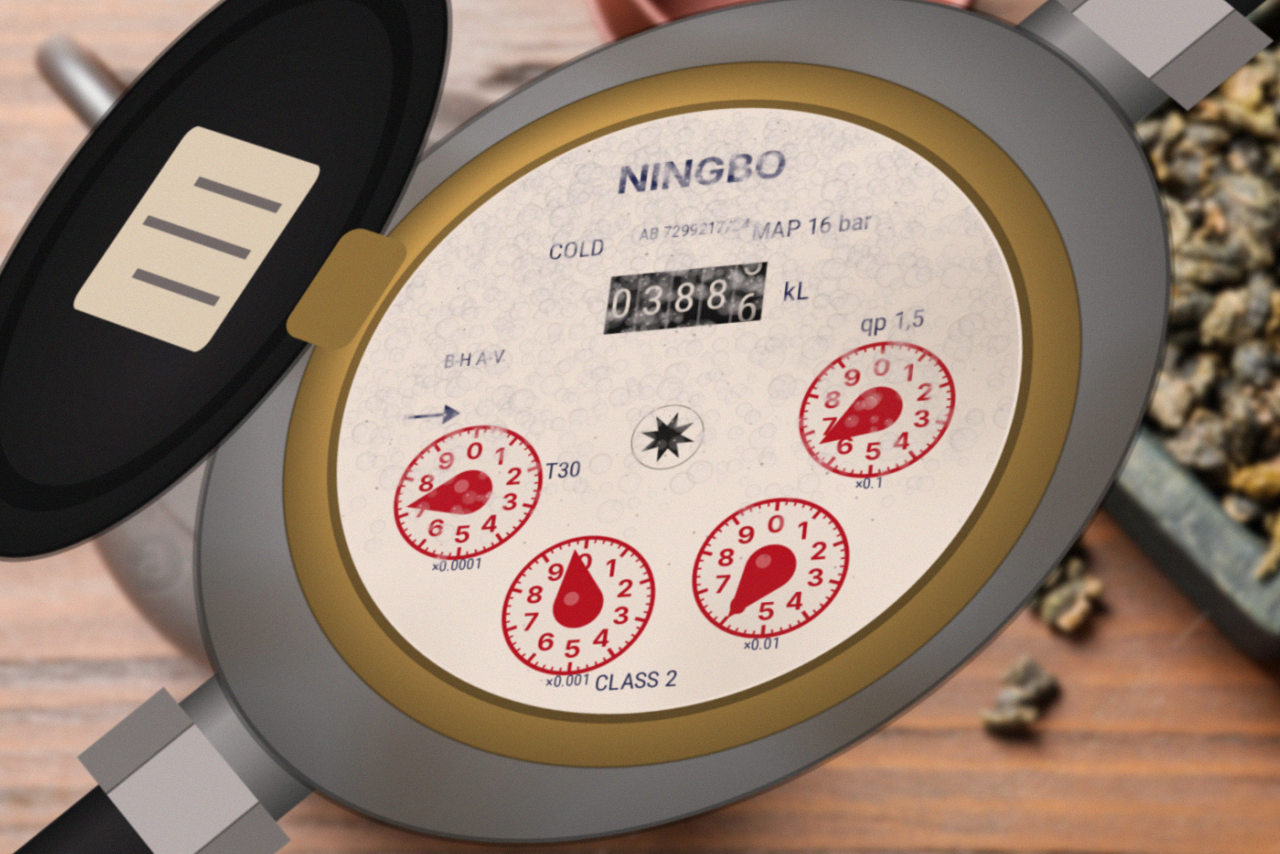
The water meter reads 3885.6597; kL
